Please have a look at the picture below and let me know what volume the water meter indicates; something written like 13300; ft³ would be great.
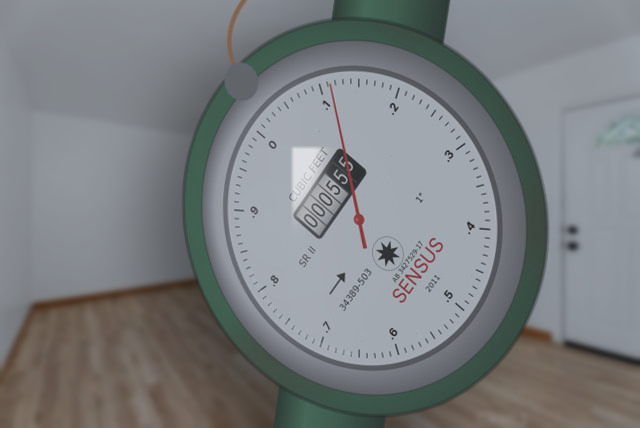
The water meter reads 555.11; ft³
